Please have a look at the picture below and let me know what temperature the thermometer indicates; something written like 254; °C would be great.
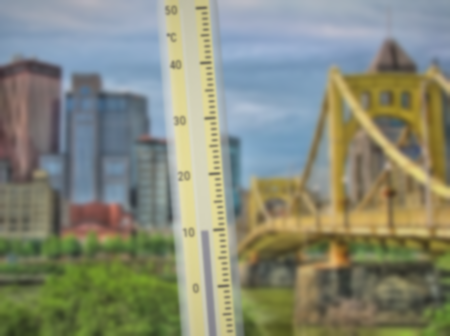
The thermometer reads 10; °C
